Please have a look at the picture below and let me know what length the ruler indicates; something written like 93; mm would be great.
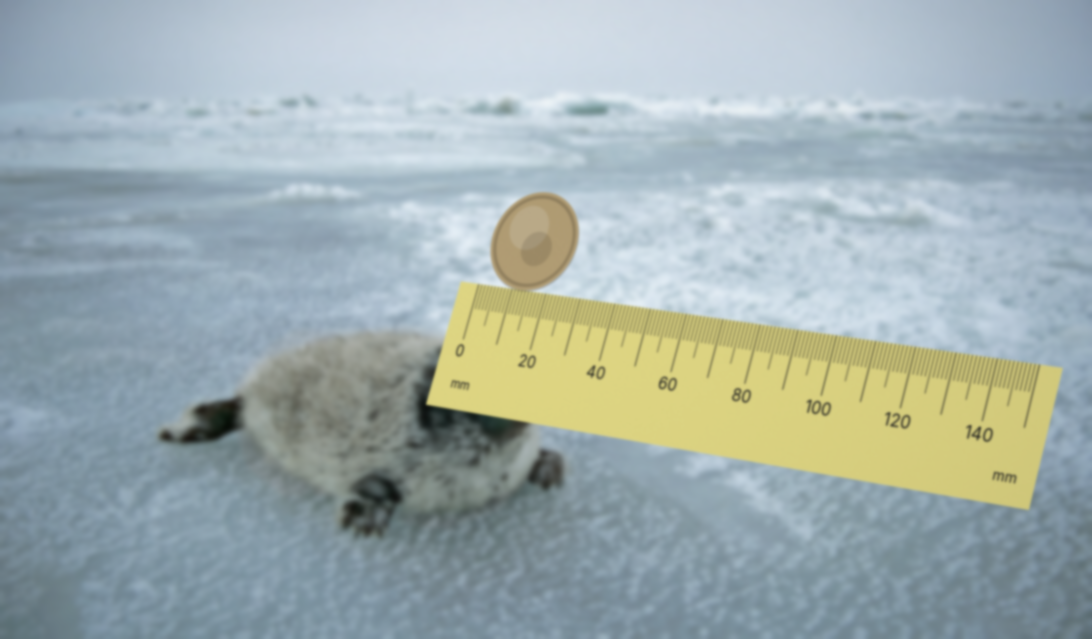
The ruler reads 25; mm
